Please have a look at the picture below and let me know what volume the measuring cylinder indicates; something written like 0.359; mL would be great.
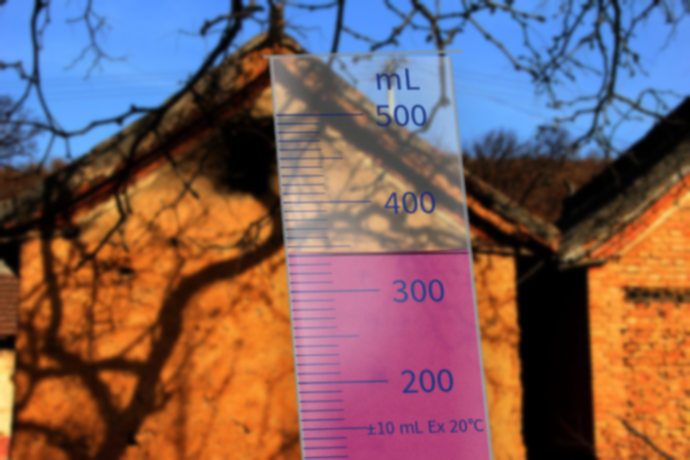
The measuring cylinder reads 340; mL
